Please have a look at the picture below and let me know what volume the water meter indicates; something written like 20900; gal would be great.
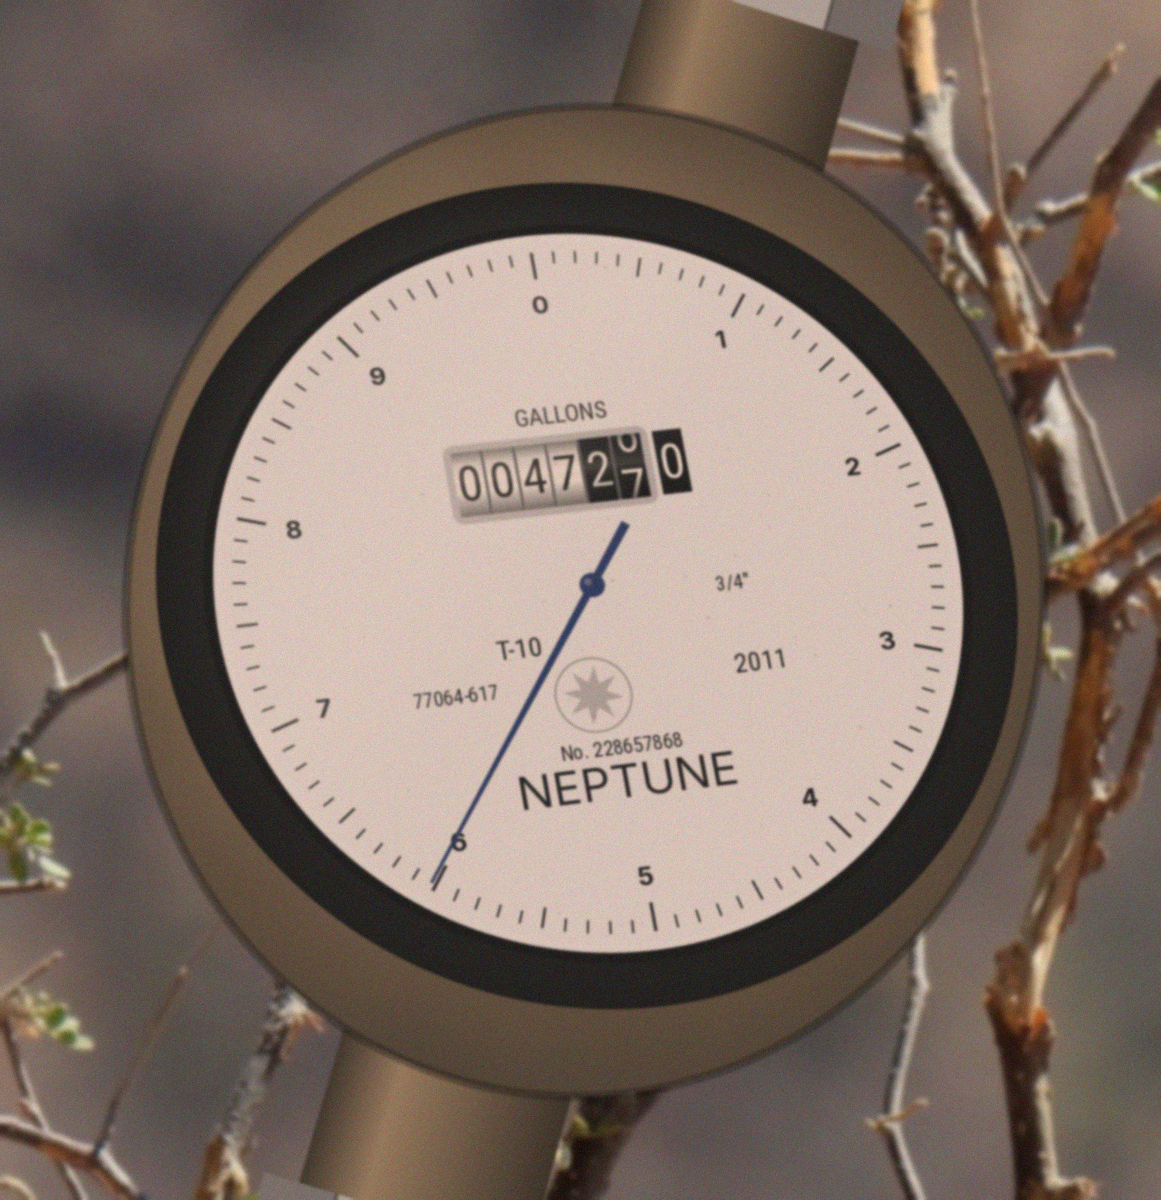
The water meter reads 47266.0; gal
